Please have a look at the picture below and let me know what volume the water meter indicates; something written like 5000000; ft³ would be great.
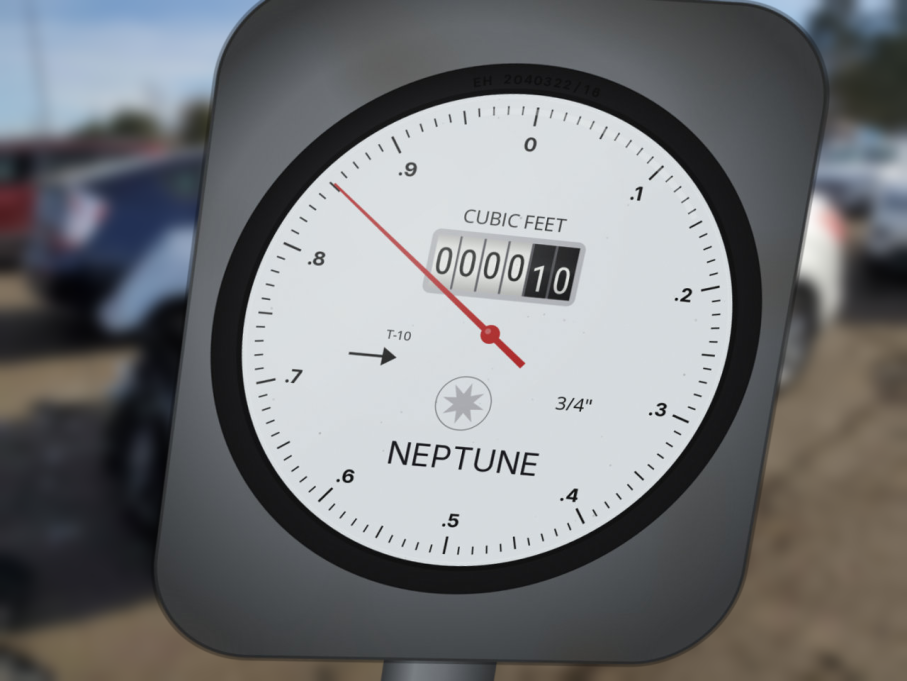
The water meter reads 9.85; ft³
